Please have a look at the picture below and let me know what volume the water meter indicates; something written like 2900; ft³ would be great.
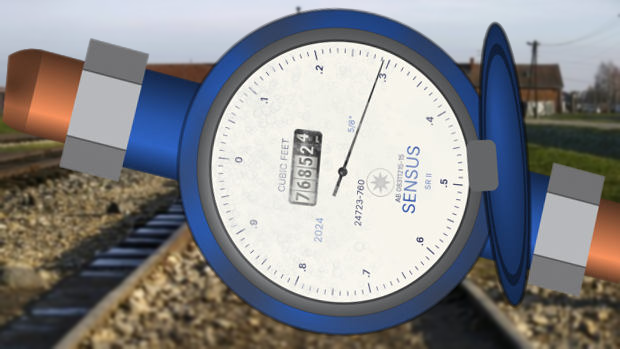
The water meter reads 768524.29; ft³
